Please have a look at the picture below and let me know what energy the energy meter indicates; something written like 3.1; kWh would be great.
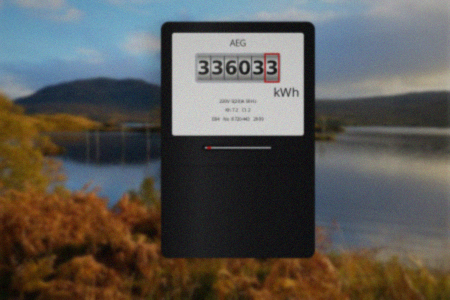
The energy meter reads 33603.3; kWh
